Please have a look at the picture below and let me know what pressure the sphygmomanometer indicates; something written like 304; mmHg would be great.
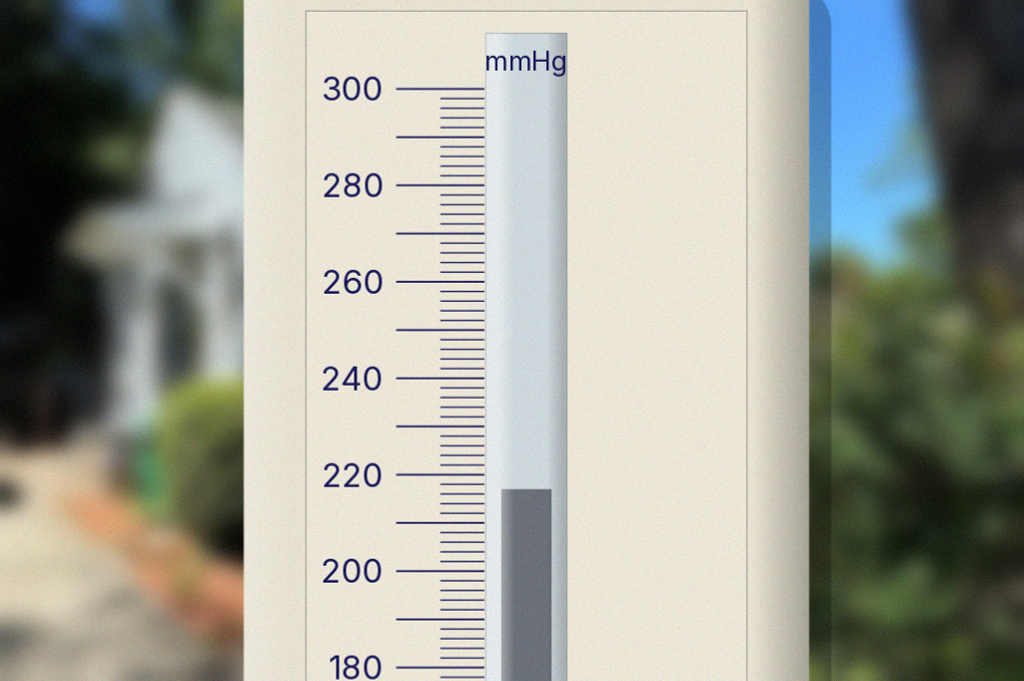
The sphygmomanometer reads 217; mmHg
